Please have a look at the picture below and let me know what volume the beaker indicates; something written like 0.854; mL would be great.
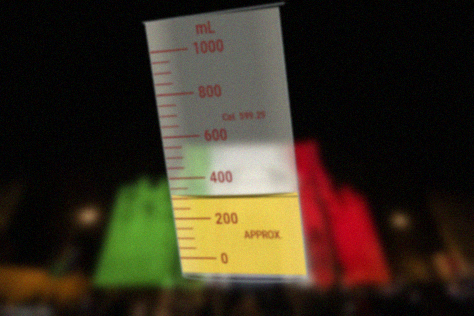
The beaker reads 300; mL
